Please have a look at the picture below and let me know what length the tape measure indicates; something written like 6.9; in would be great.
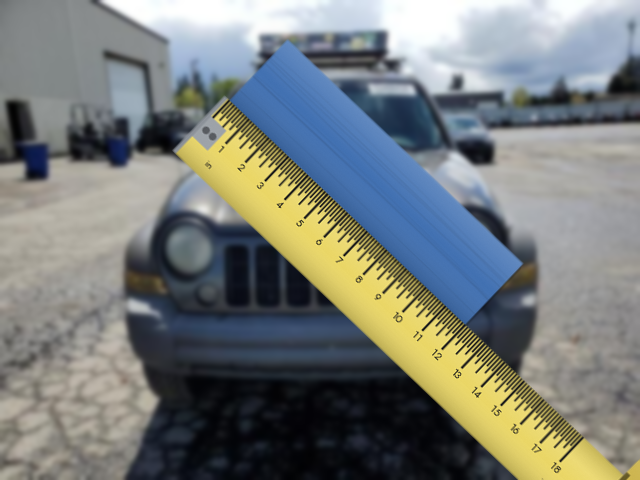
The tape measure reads 12; in
